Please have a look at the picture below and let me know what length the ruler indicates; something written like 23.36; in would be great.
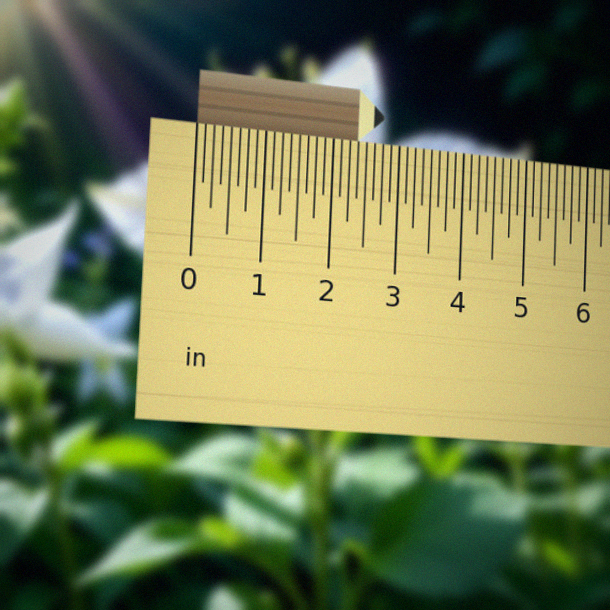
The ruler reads 2.75; in
